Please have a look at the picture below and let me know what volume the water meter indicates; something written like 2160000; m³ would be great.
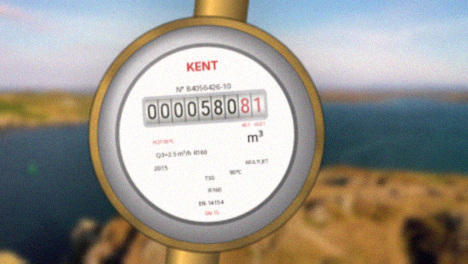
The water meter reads 580.81; m³
